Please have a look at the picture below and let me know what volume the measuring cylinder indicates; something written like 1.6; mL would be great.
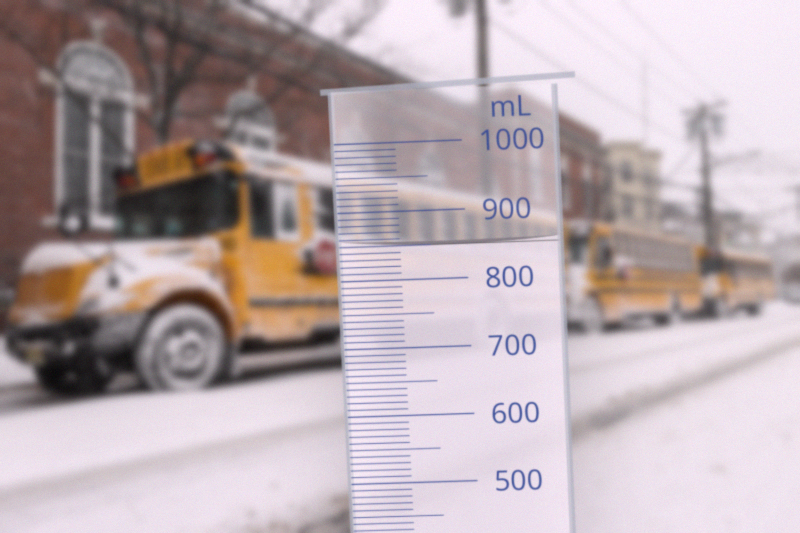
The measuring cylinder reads 850; mL
